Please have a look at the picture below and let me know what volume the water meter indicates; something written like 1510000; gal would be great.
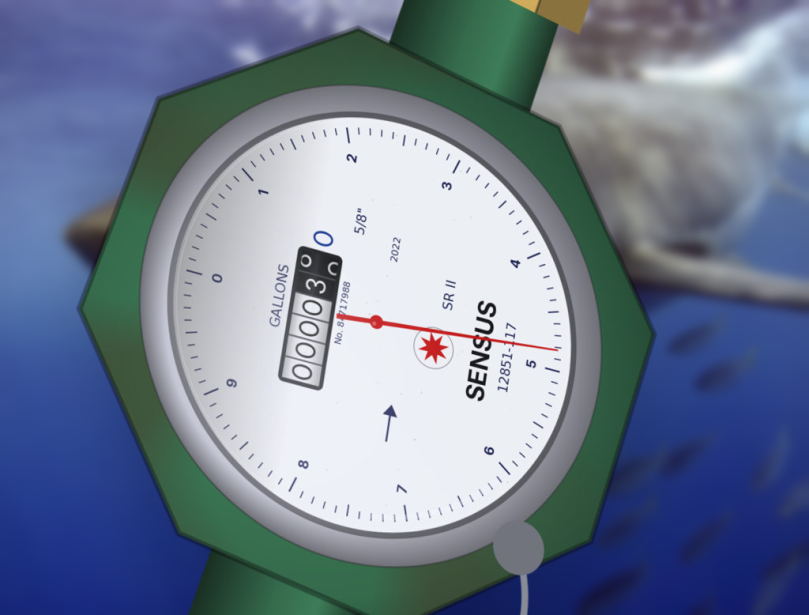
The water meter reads 384.8; gal
